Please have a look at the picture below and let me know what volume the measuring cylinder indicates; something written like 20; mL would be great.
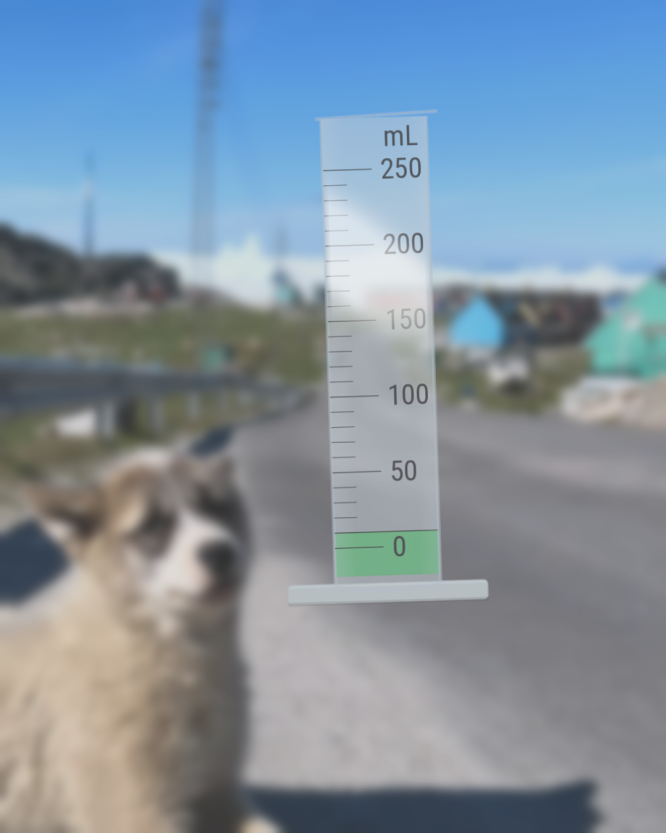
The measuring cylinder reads 10; mL
